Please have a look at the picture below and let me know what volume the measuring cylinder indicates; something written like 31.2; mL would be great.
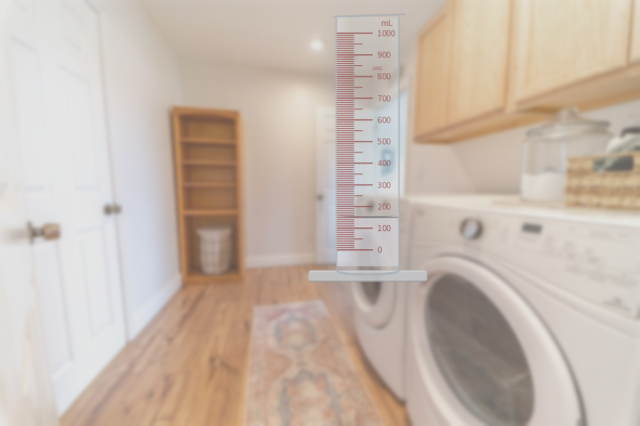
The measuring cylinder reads 150; mL
